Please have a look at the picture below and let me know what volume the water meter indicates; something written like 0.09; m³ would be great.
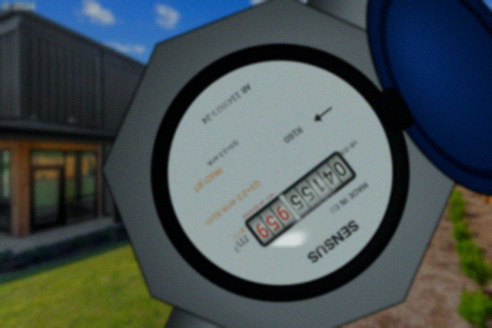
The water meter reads 4155.959; m³
